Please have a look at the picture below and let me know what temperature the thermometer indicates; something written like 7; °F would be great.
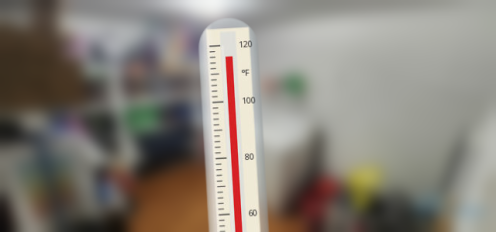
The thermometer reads 116; °F
